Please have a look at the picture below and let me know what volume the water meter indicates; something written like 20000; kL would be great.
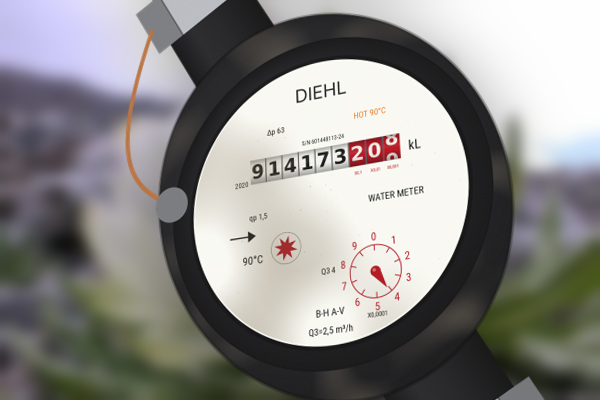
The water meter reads 914173.2084; kL
